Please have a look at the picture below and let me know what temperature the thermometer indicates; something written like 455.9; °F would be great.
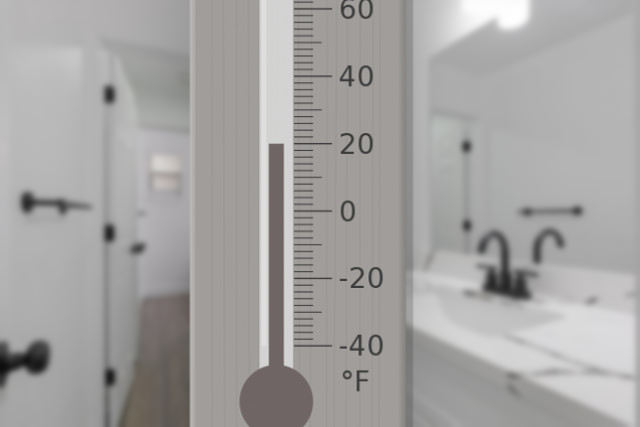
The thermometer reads 20; °F
